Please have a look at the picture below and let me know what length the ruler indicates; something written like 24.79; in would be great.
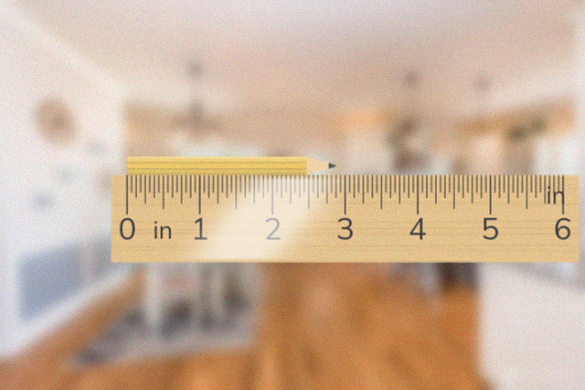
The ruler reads 2.875; in
